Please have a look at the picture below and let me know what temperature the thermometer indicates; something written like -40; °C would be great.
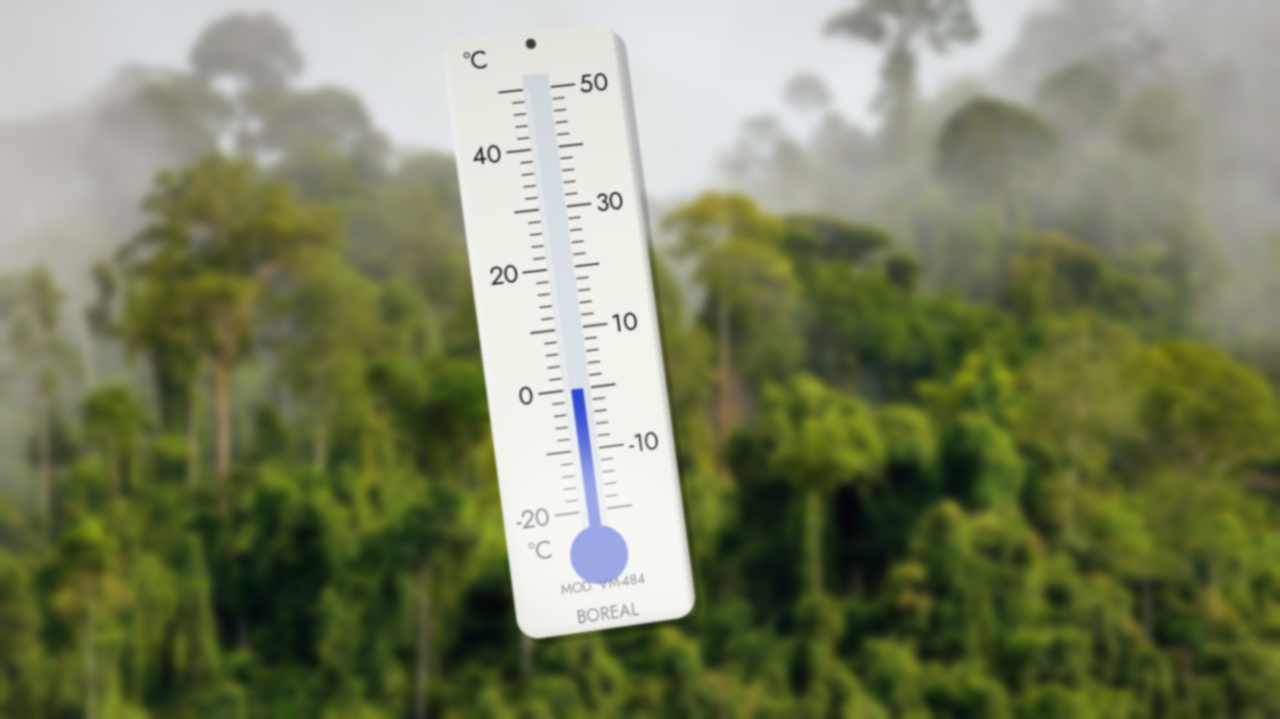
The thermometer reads 0; °C
